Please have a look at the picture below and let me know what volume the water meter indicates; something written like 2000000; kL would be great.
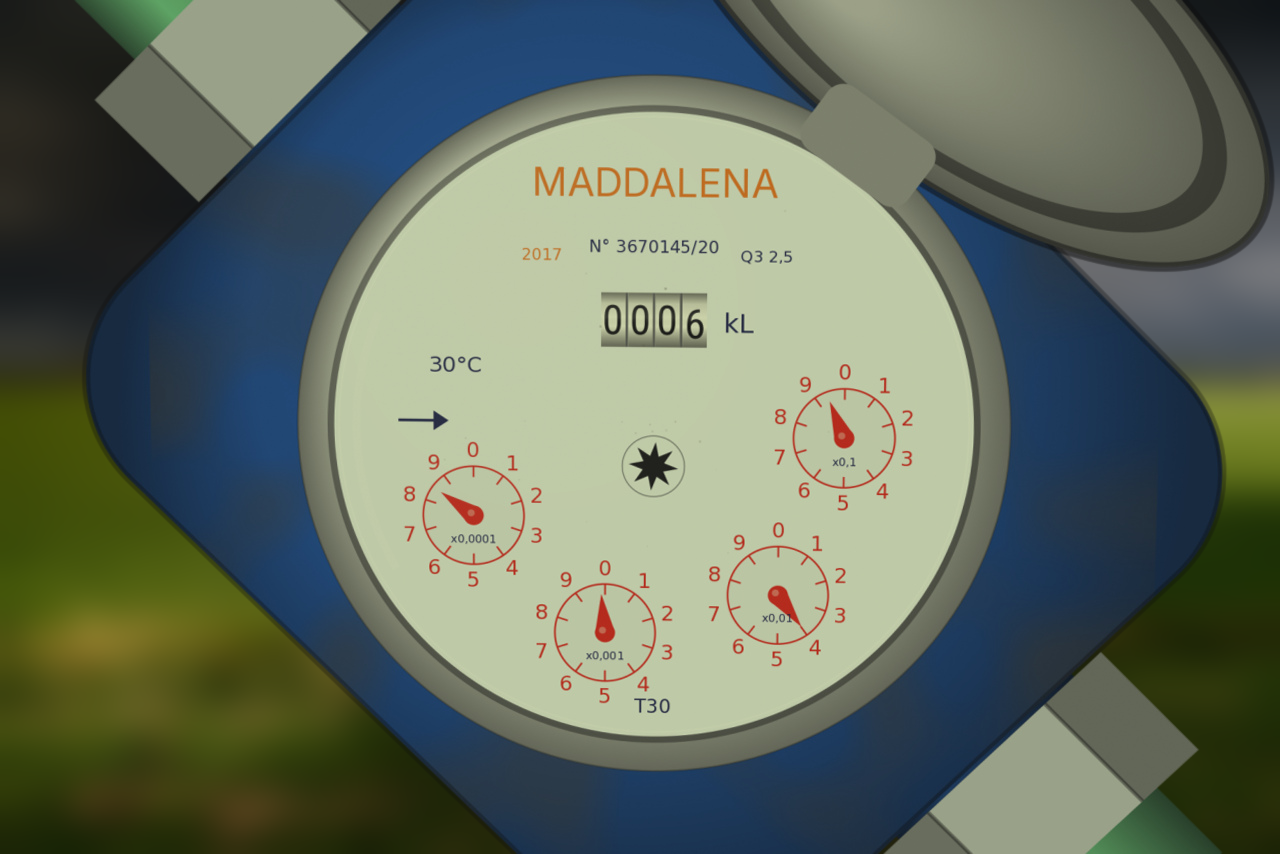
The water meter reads 5.9398; kL
